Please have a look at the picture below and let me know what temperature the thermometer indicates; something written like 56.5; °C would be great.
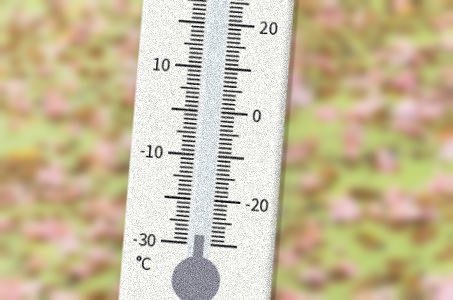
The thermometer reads -28; °C
